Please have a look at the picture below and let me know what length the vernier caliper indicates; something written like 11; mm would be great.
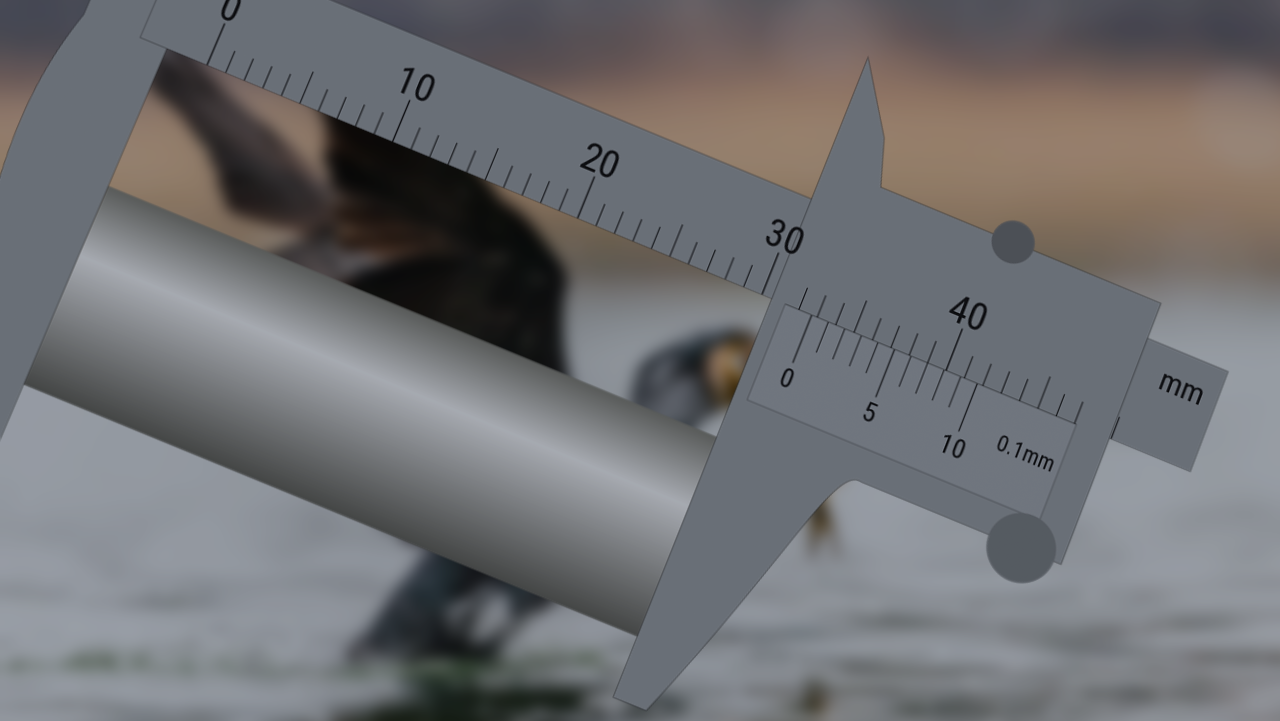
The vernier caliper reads 32.7; mm
